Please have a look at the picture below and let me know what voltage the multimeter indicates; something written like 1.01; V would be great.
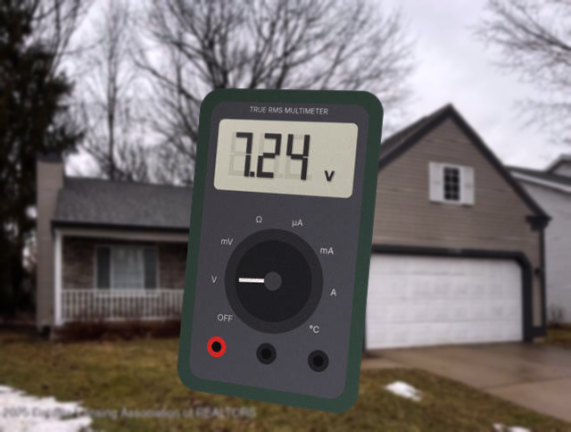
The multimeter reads 7.24; V
